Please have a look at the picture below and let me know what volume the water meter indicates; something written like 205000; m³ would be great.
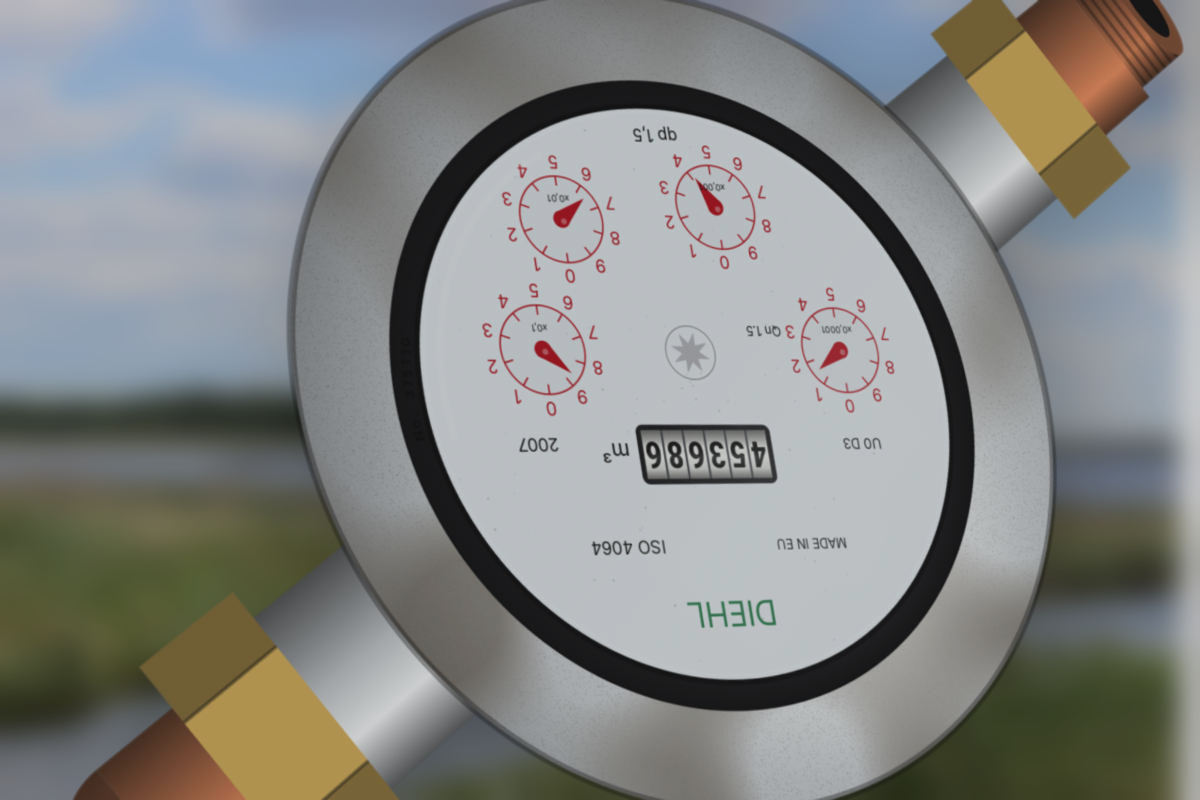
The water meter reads 453686.8641; m³
